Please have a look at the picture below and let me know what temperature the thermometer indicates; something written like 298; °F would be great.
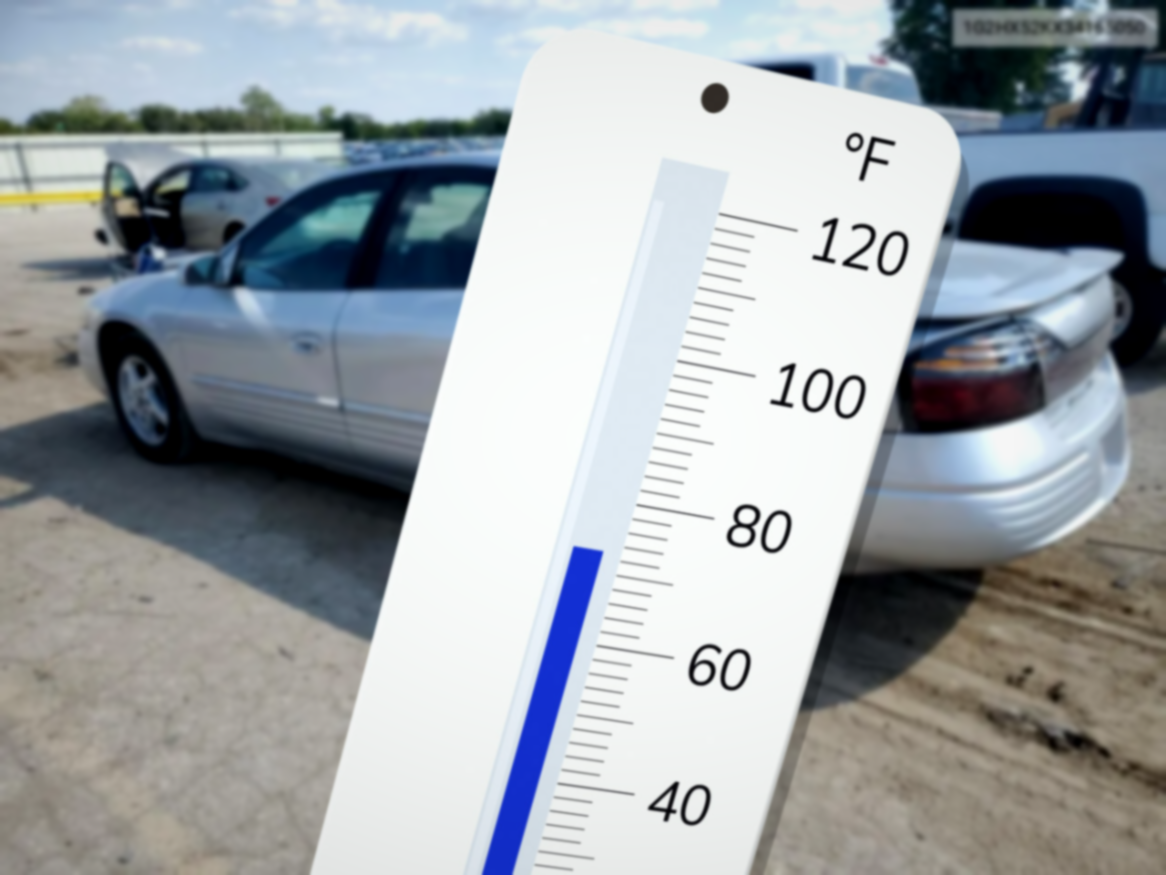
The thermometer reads 73; °F
